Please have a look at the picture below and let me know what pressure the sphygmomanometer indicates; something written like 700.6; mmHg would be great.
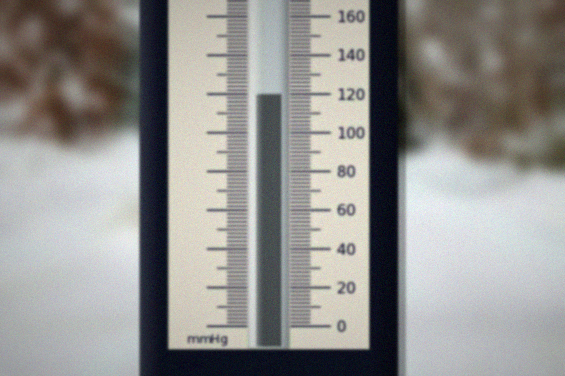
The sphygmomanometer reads 120; mmHg
